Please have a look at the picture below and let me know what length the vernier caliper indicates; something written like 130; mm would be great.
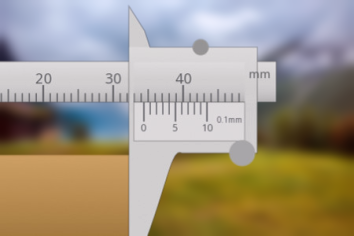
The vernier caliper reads 34.4; mm
